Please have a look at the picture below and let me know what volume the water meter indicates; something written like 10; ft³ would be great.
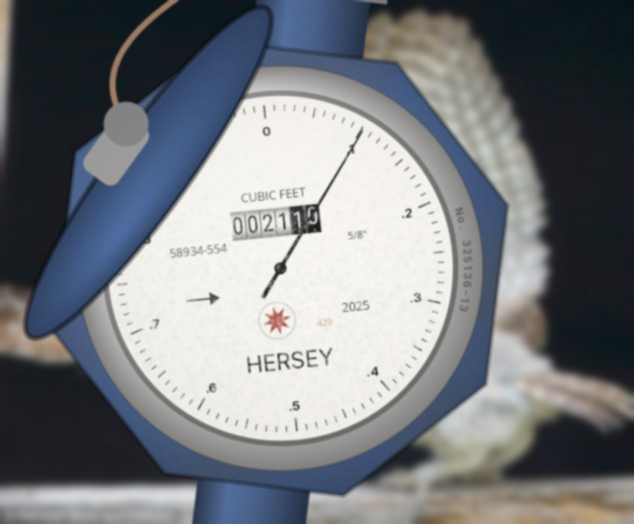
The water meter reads 2110.10; ft³
